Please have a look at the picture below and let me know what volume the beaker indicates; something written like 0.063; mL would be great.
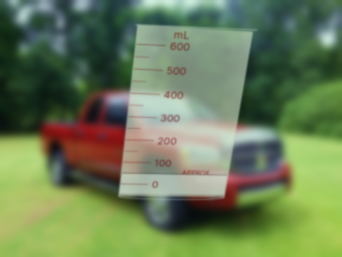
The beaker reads 50; mL
